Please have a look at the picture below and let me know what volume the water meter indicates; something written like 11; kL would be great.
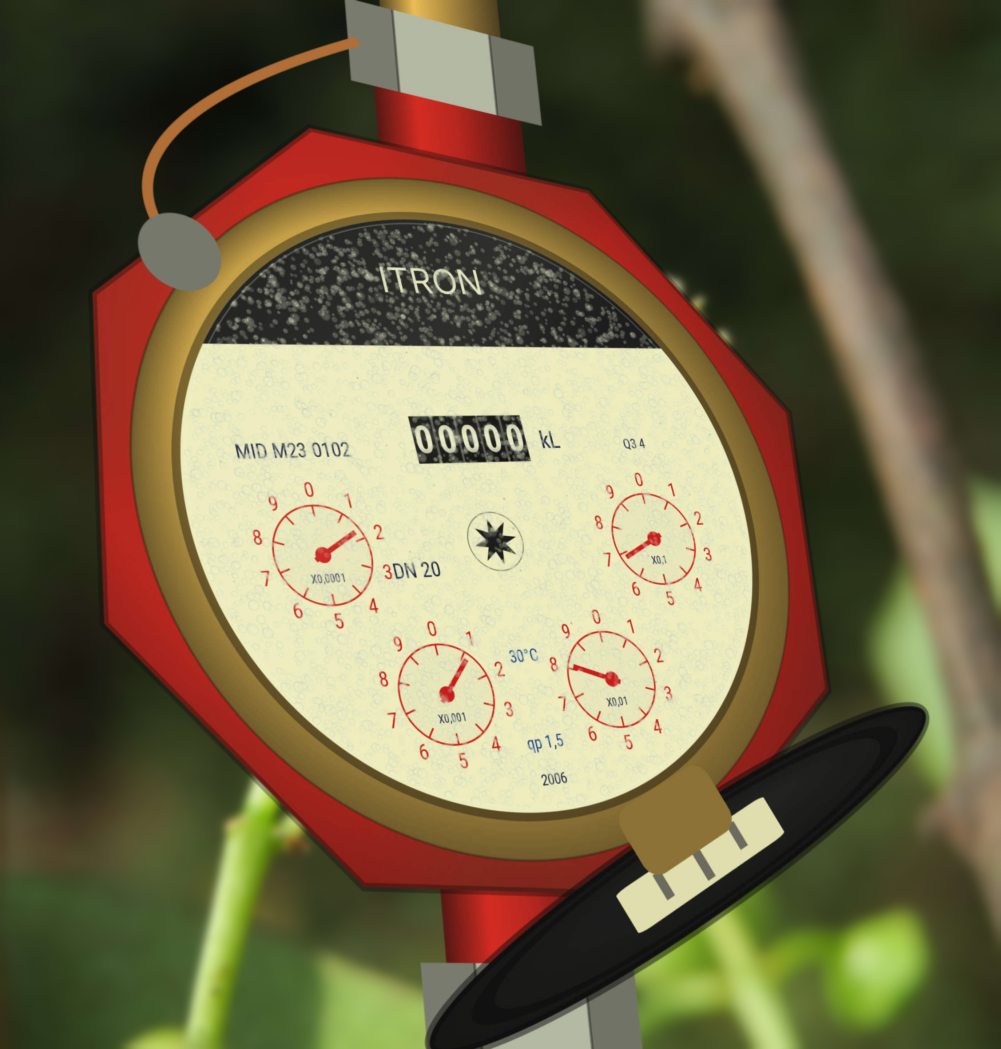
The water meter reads 0.6811; kL
